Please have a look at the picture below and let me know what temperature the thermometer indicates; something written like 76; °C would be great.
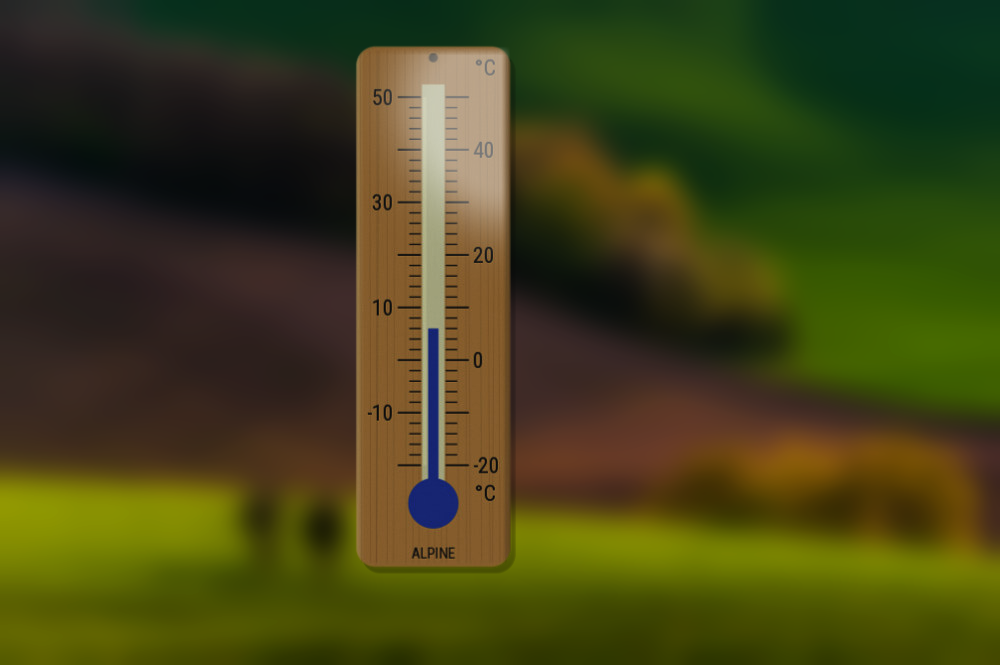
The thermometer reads 6; °C
